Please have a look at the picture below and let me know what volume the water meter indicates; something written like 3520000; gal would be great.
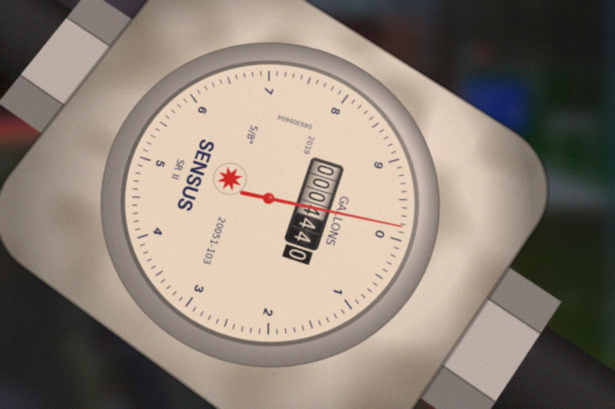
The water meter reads 4439.8; gal
